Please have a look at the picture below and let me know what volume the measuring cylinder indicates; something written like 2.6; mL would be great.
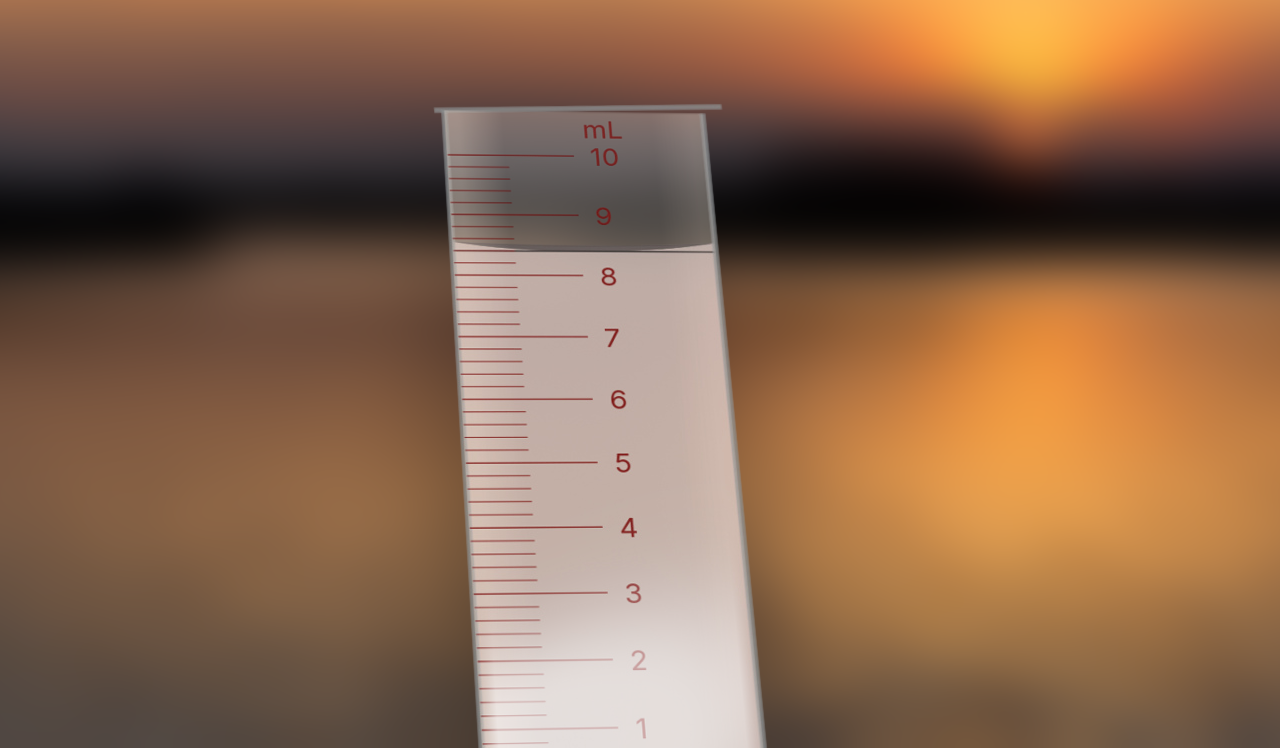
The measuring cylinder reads 8.4; mL
